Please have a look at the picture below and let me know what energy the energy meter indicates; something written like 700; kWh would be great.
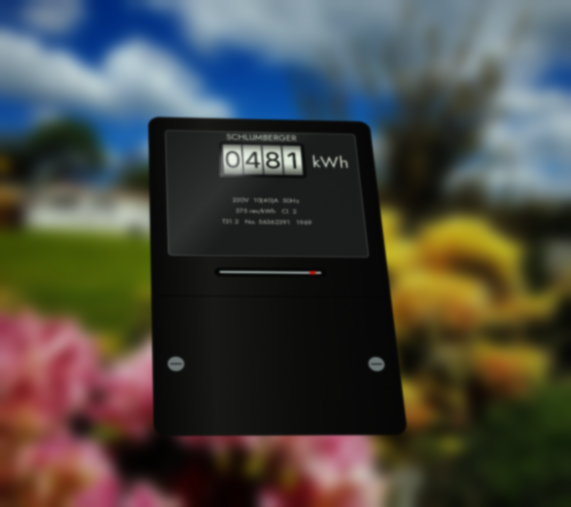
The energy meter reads 481; kWh
